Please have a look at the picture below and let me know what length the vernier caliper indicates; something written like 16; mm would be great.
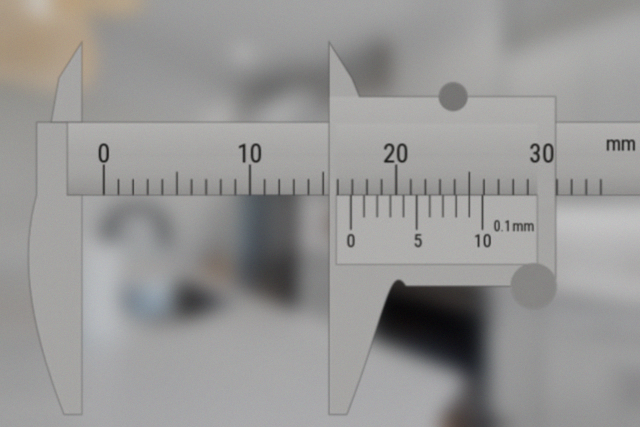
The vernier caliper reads 16.9; mm
